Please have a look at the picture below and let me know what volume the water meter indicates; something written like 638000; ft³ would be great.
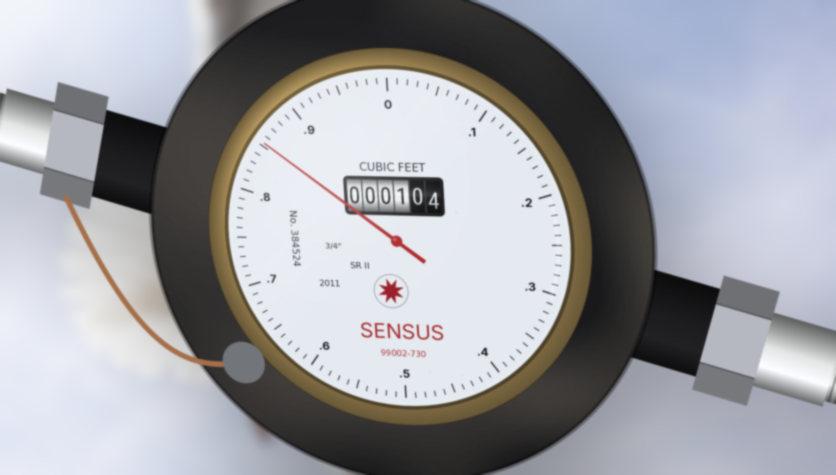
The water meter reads 103.85; ft³
